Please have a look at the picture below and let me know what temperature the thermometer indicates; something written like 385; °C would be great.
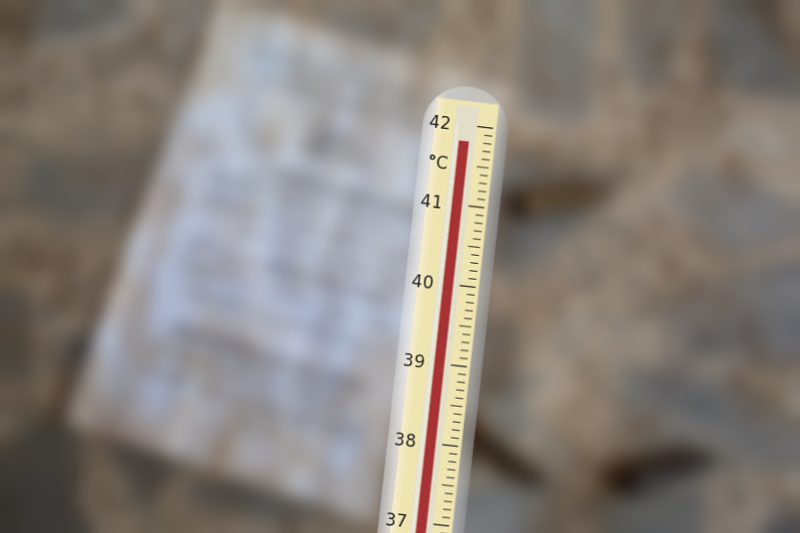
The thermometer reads 41.8; °C
